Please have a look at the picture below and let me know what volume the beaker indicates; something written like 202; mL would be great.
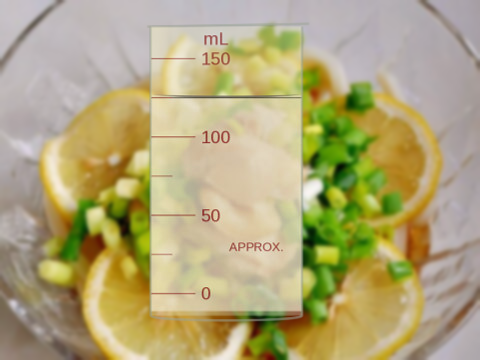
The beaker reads 125; mL
